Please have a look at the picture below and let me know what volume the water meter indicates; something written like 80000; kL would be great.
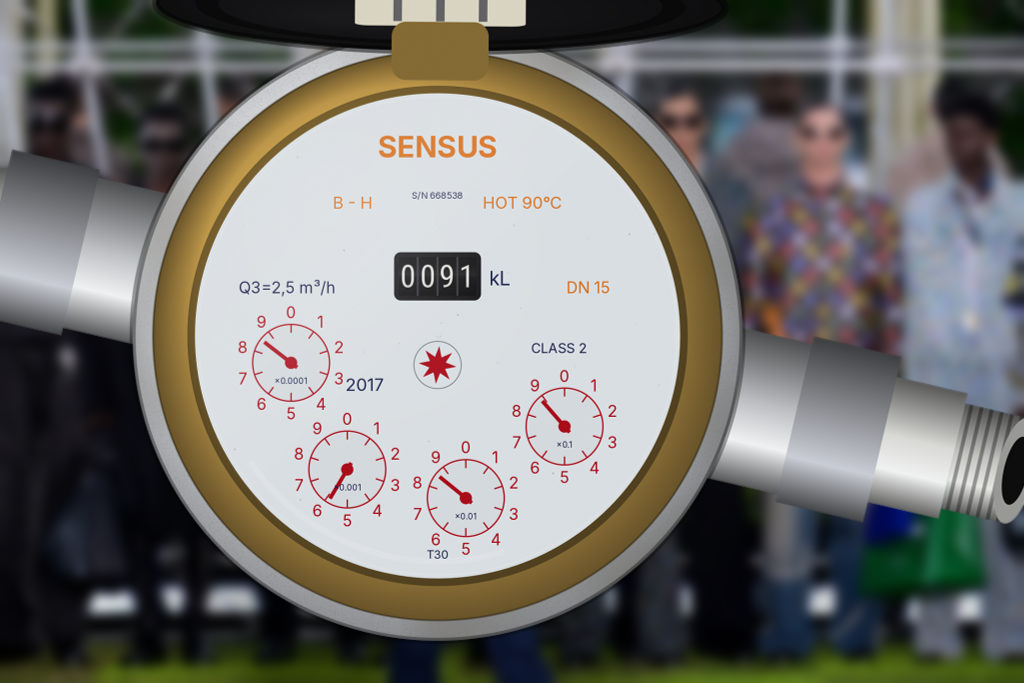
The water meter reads 91.8858; kL
